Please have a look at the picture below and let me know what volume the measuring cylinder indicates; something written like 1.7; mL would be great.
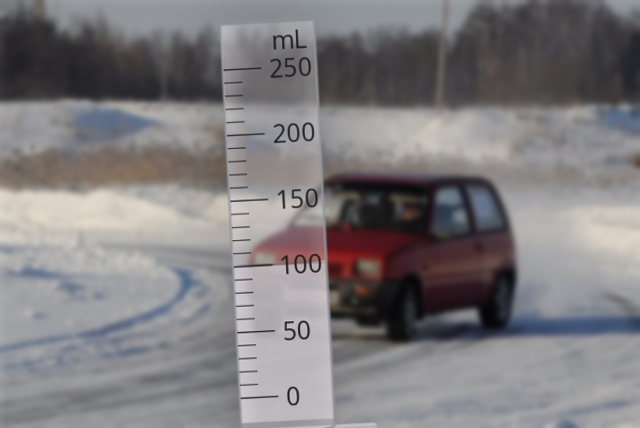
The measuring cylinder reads 100; mL
